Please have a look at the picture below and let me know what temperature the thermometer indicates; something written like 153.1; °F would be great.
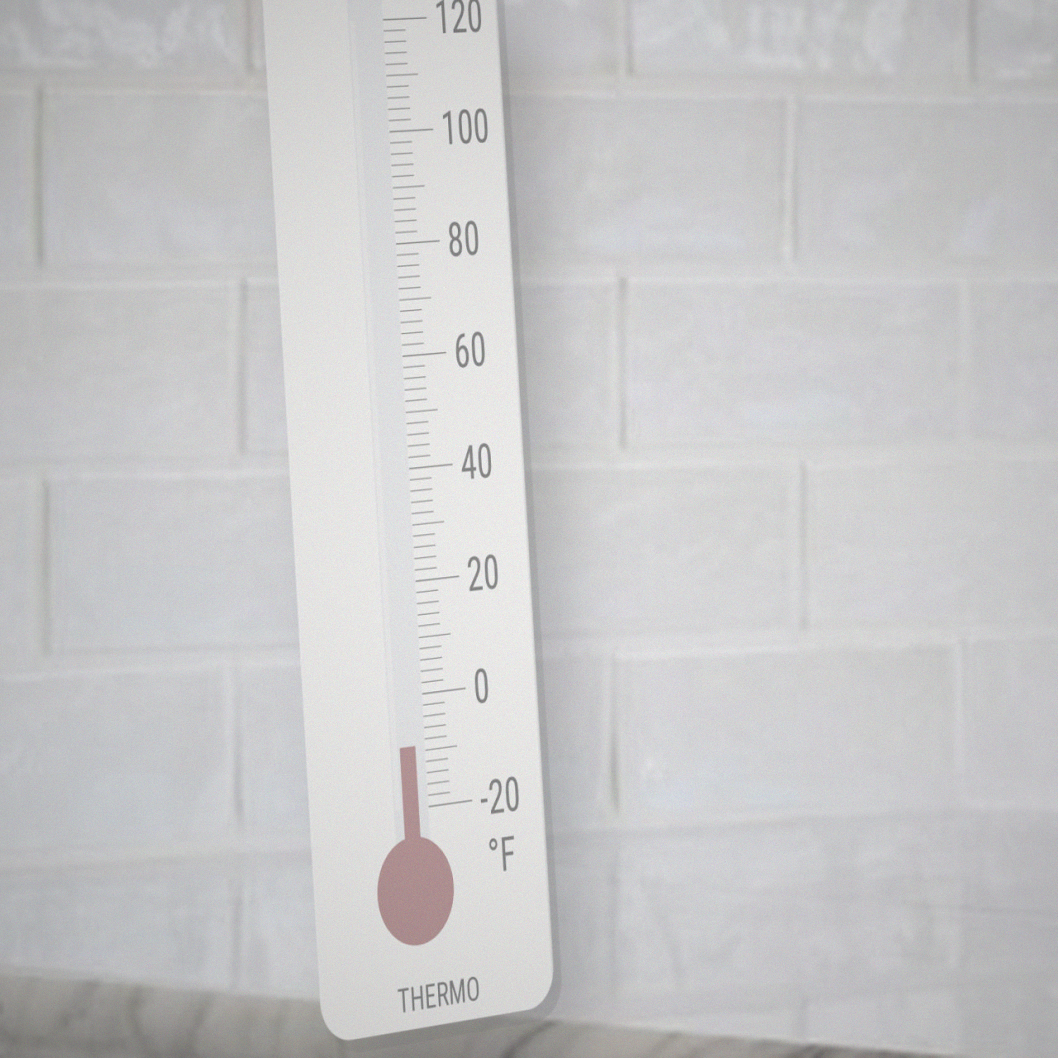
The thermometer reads -9; °F
